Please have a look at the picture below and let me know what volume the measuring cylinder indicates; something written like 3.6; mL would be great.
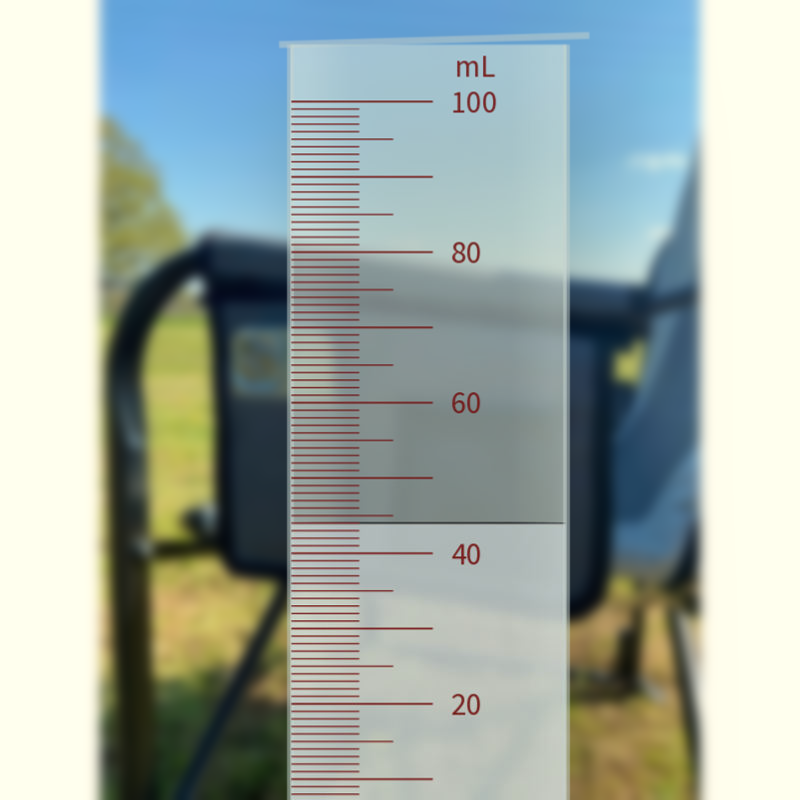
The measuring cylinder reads 44; mL
